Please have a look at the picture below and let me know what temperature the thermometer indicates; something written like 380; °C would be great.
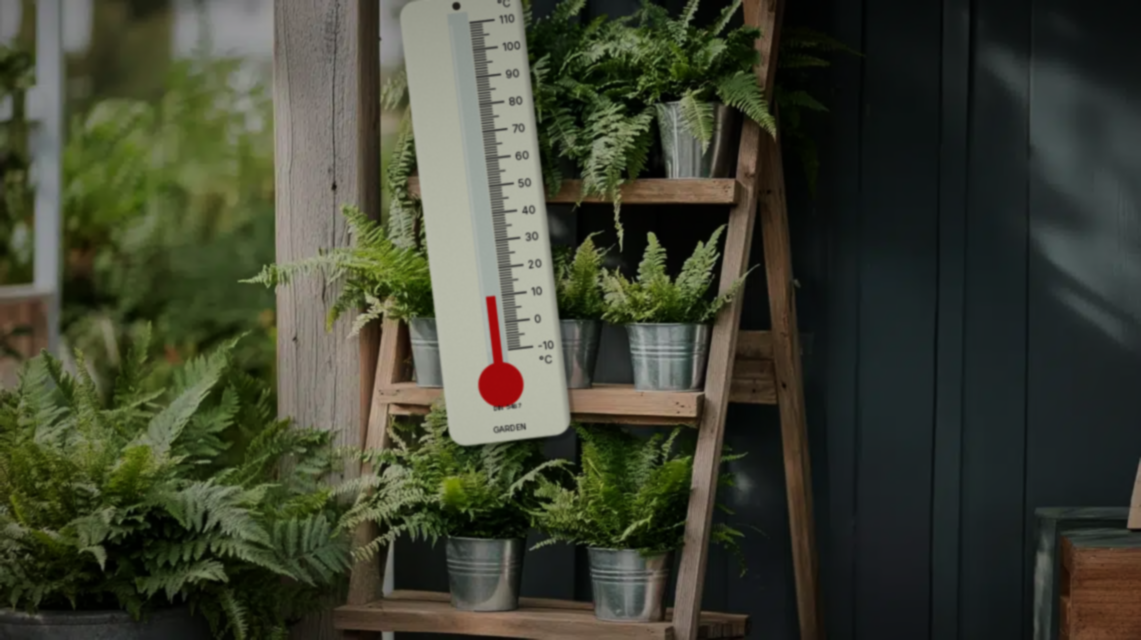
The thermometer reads 10; °C
